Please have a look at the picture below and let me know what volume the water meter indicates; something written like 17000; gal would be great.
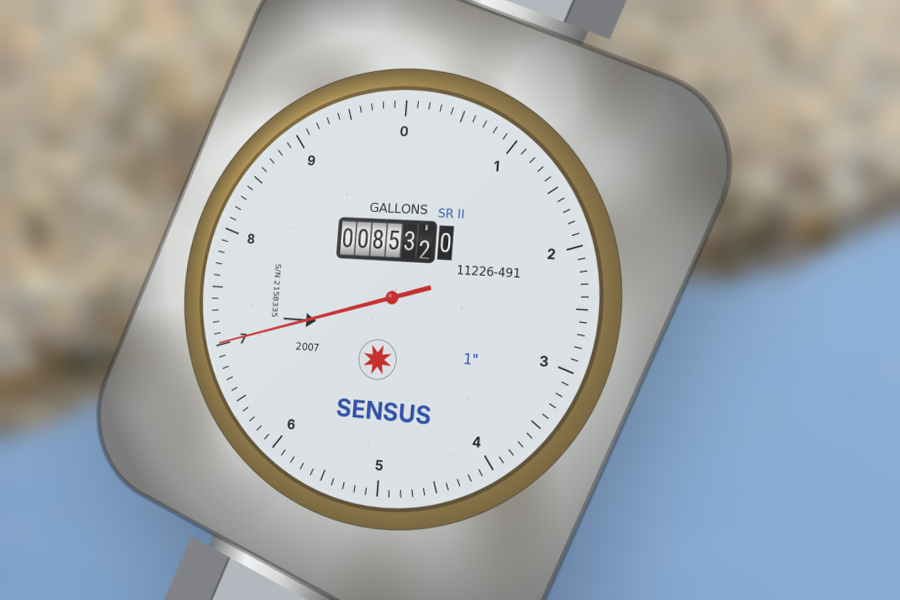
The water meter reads 85317.0; gal
